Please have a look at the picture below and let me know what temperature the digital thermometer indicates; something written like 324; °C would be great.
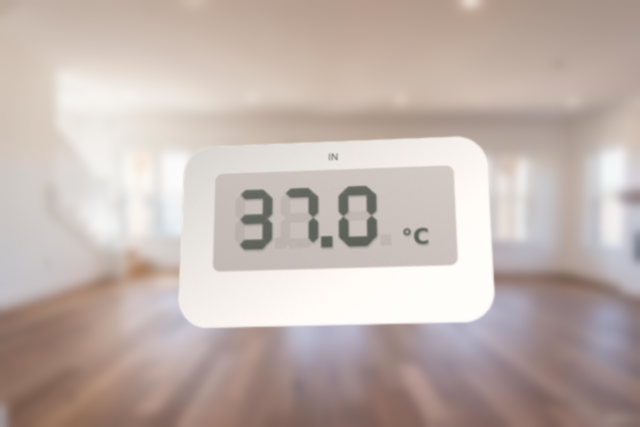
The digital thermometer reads 37.0; °C
